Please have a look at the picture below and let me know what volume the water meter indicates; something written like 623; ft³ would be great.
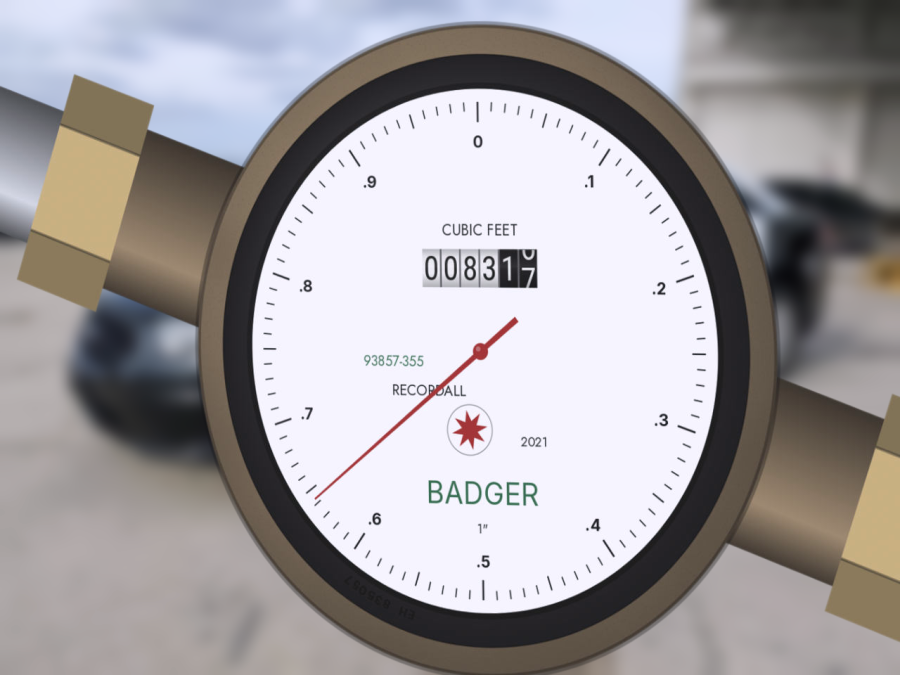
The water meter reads 8316.64; ft³
